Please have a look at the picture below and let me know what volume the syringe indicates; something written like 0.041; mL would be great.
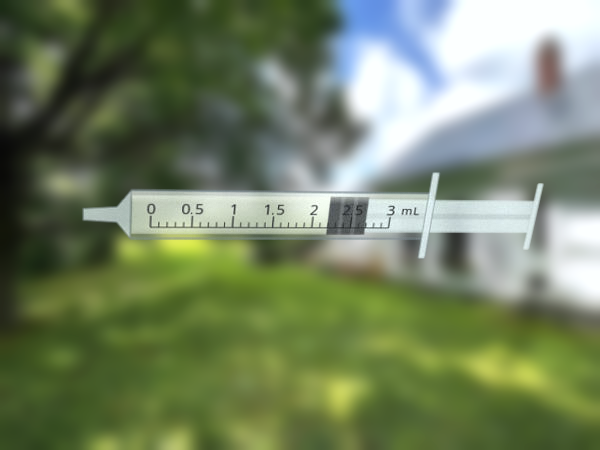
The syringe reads 2.2; mL
